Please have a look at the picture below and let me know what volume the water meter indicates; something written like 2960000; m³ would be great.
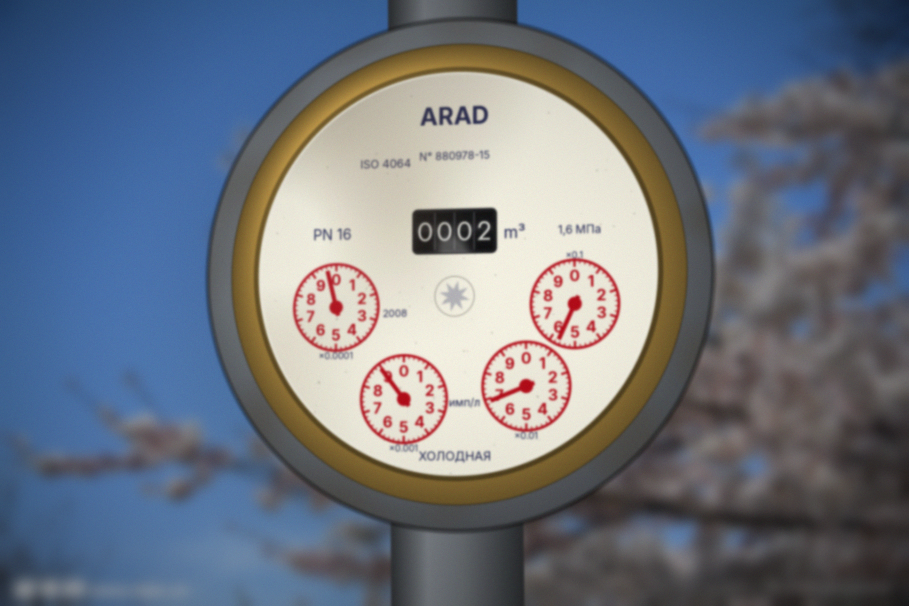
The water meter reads 2.5689; m³
